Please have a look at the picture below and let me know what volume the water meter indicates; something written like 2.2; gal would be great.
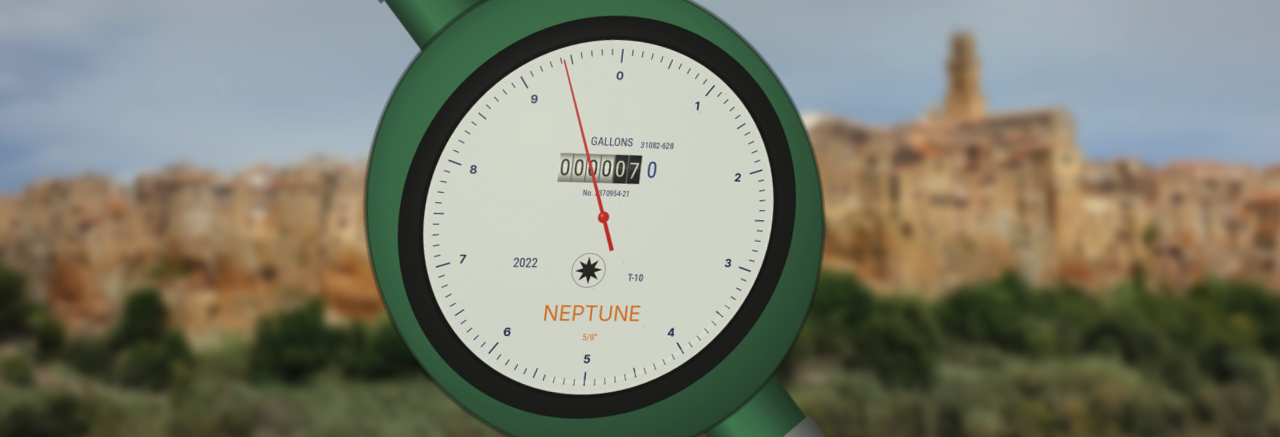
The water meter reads 69.4; gal
